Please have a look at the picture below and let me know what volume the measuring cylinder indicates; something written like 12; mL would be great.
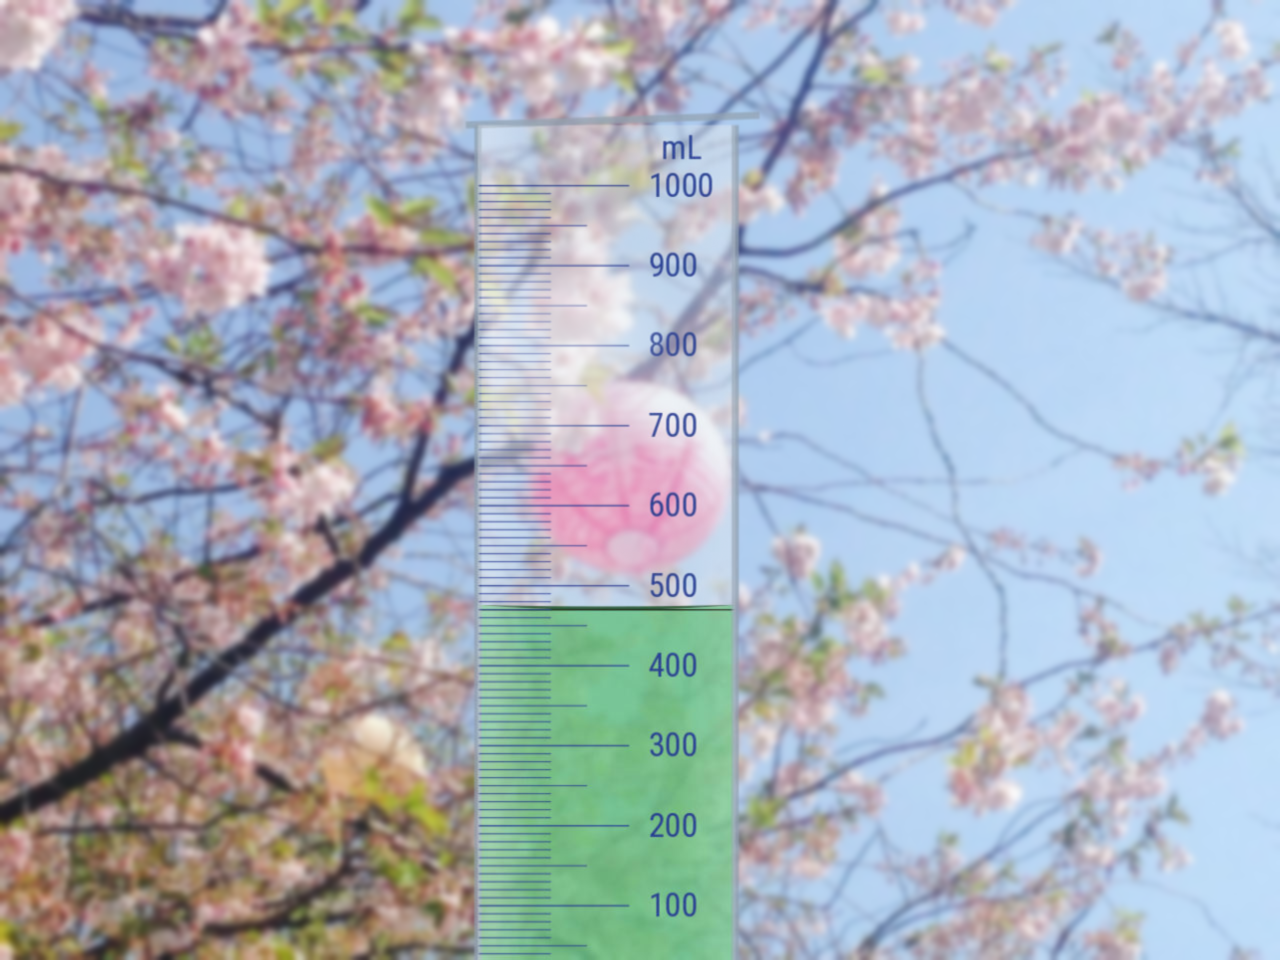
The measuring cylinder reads 470; mL
